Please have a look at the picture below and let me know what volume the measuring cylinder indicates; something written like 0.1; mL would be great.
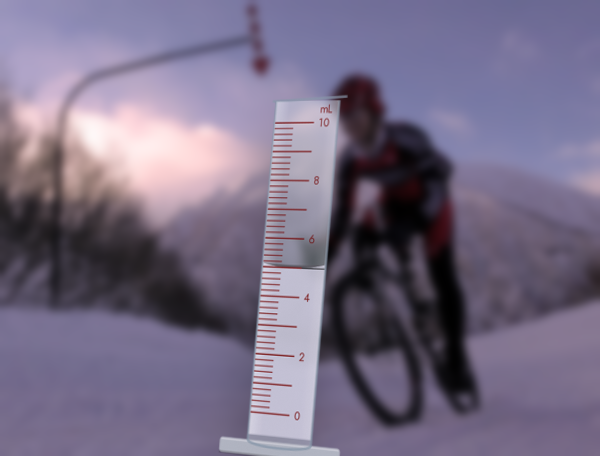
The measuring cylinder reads 5; mL
